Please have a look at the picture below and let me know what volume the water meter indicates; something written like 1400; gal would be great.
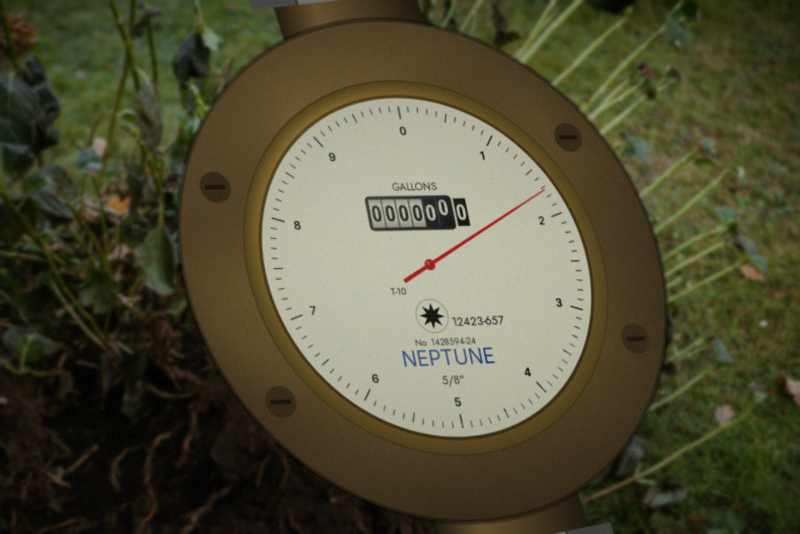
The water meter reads 1.7; gal
